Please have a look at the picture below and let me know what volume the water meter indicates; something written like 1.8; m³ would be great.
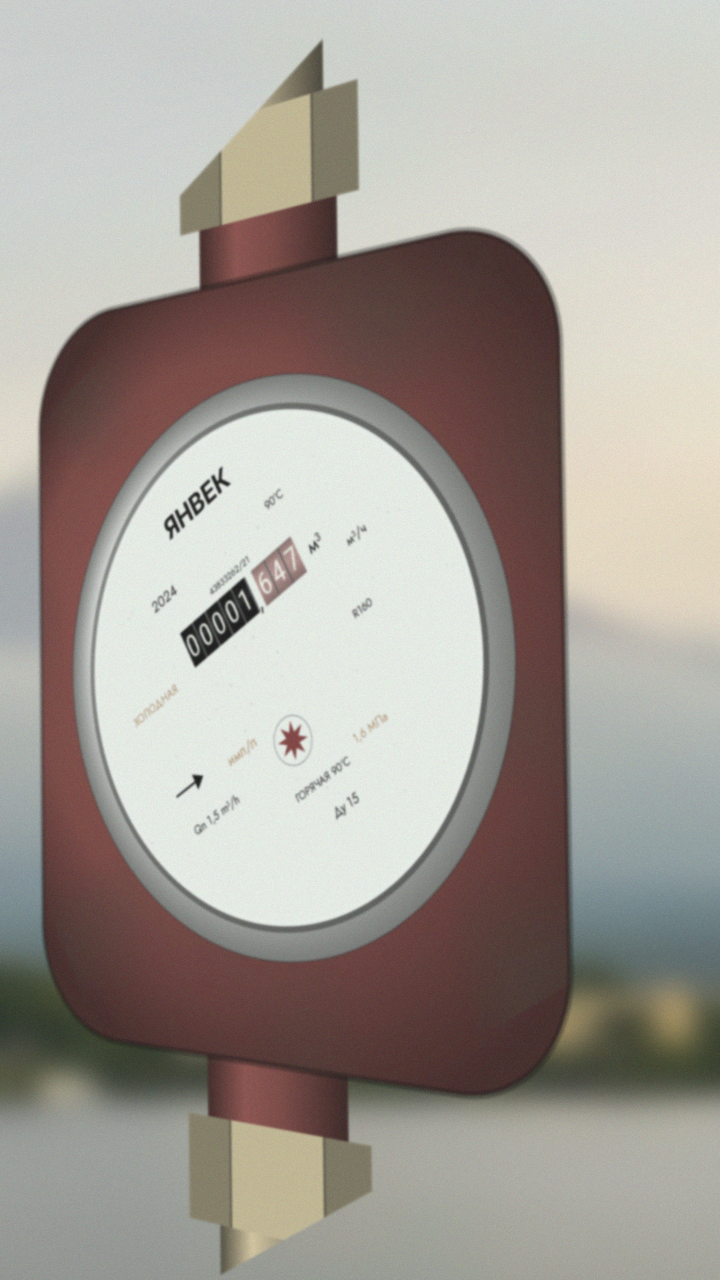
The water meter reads 1.647; m³
